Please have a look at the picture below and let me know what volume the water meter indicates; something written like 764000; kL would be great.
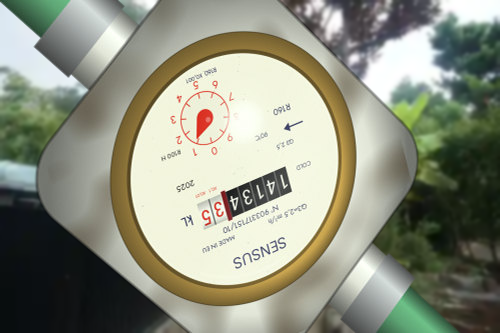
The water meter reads 14134.351; kL
